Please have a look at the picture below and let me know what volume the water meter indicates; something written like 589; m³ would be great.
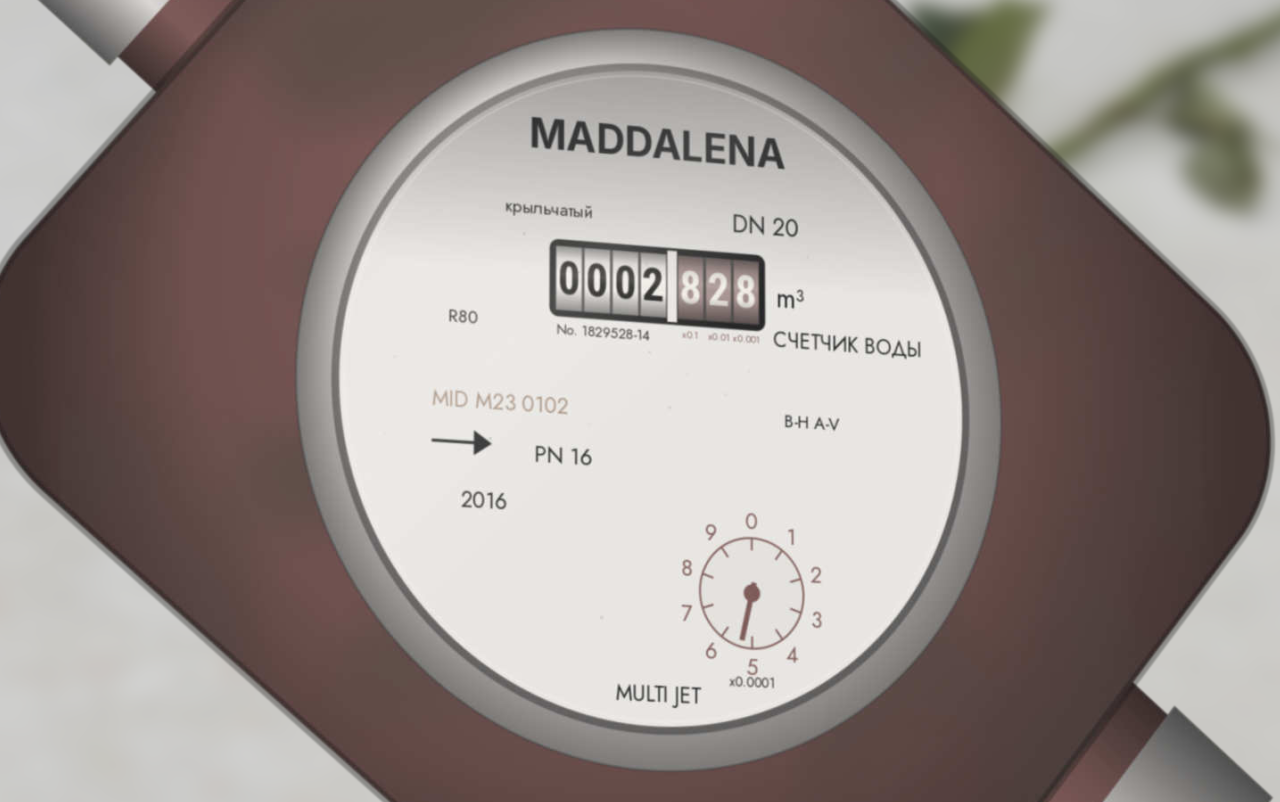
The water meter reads 2.8285; m³
